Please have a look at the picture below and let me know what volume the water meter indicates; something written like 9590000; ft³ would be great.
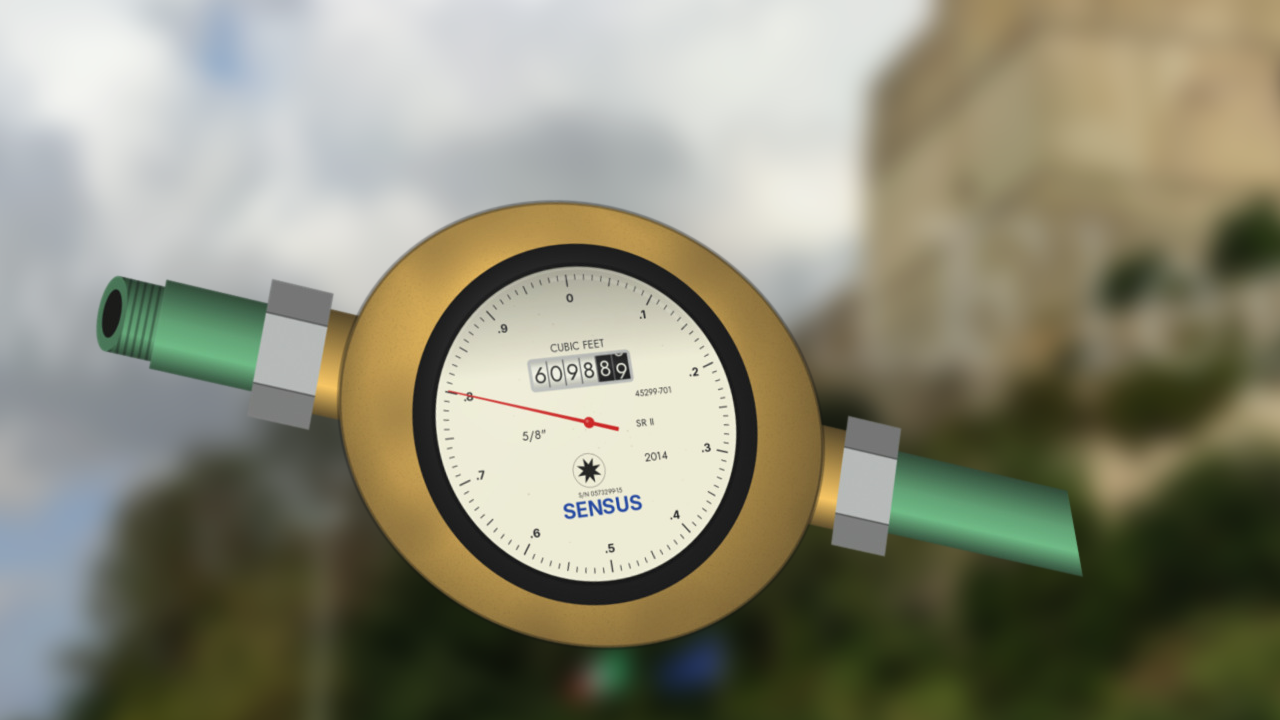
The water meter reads 609888.80; ft³
